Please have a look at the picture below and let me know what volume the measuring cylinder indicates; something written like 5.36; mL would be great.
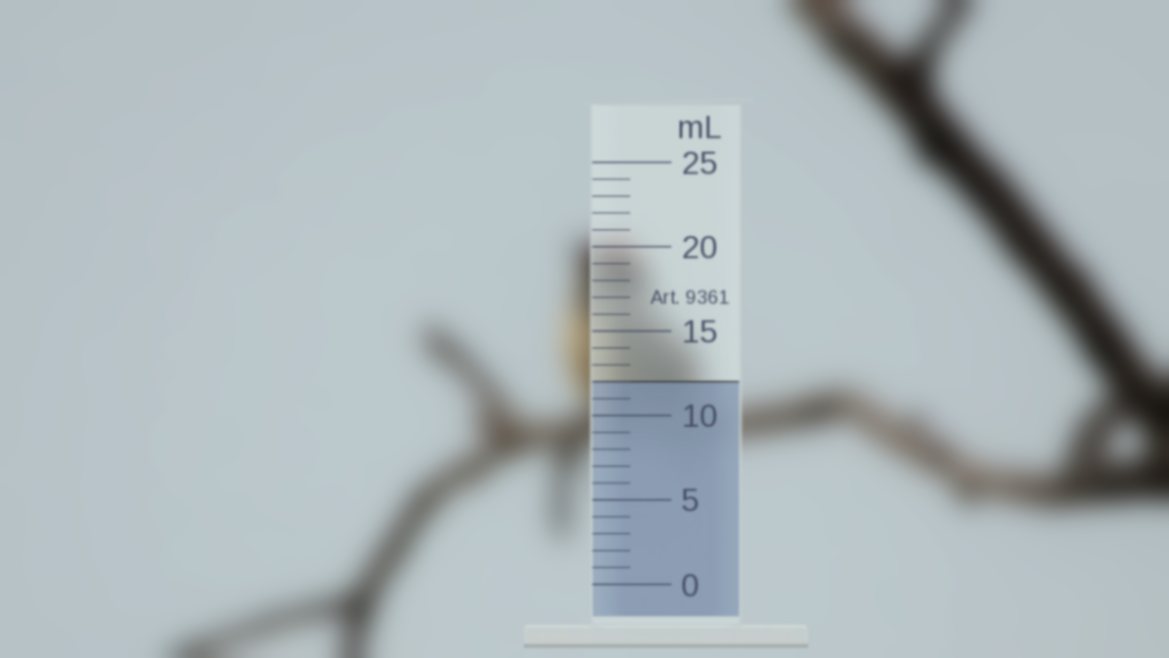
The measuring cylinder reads 12; mL
